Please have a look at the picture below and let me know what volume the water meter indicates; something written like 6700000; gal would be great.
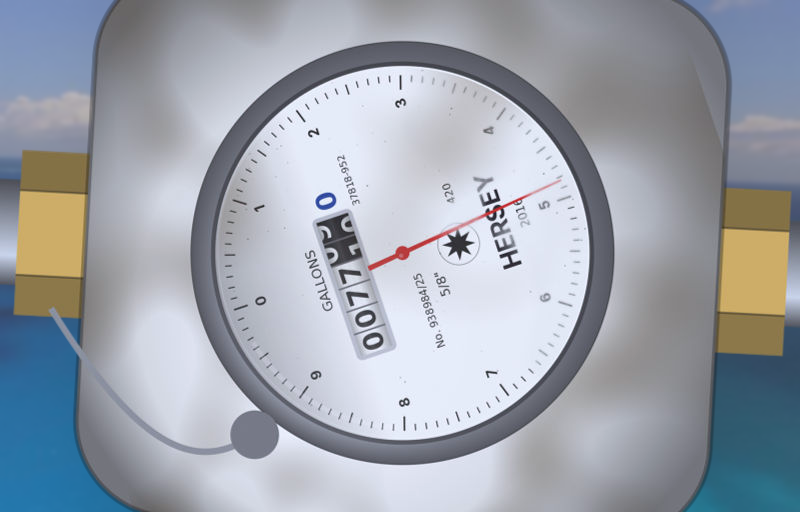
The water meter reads 77094.8; gal
